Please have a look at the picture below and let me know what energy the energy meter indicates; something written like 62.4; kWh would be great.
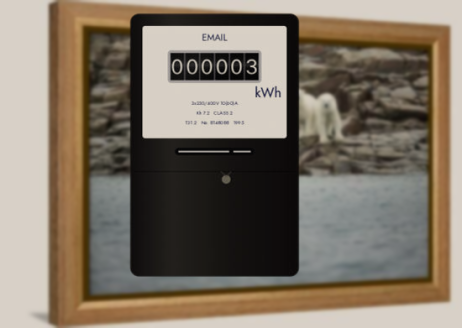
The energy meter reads 3; kWh
